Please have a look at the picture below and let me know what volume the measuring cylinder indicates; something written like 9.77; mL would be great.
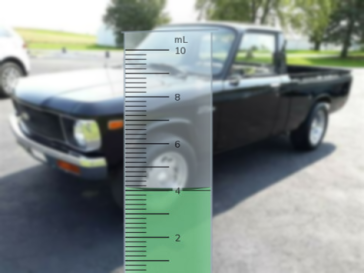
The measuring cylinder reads 4; mL
